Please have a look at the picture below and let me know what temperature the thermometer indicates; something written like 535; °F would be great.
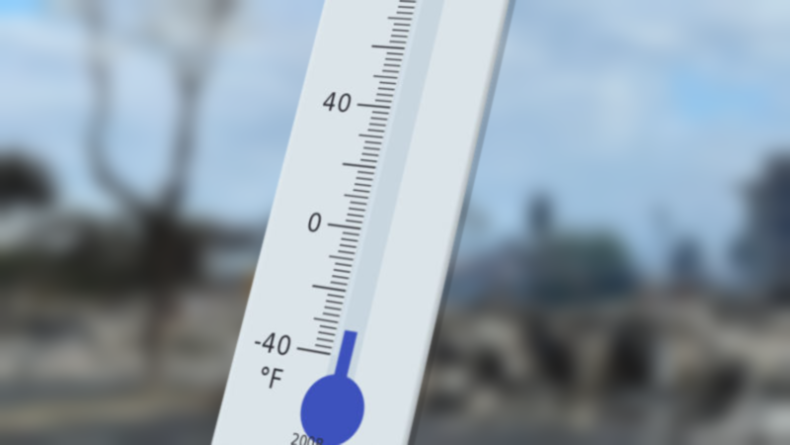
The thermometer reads -32; °F
